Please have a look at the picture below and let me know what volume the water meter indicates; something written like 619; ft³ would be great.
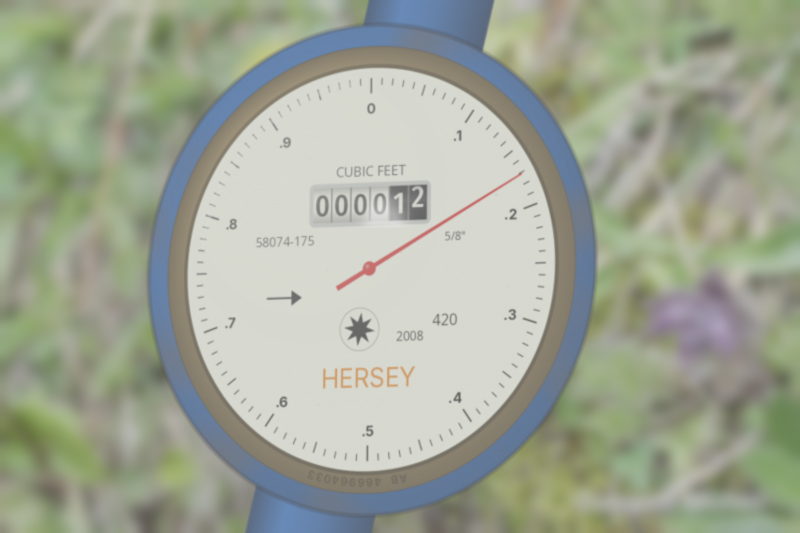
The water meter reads 12.17; ft³
